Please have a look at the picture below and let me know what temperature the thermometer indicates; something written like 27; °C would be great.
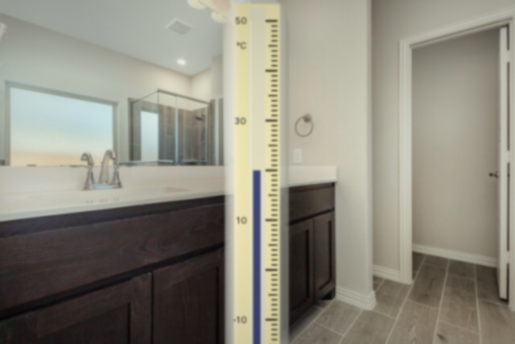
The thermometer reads 20; °C
